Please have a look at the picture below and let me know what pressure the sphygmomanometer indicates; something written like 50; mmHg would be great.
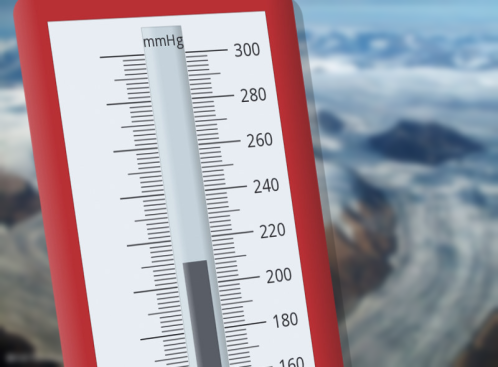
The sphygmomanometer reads 210; mmHg
